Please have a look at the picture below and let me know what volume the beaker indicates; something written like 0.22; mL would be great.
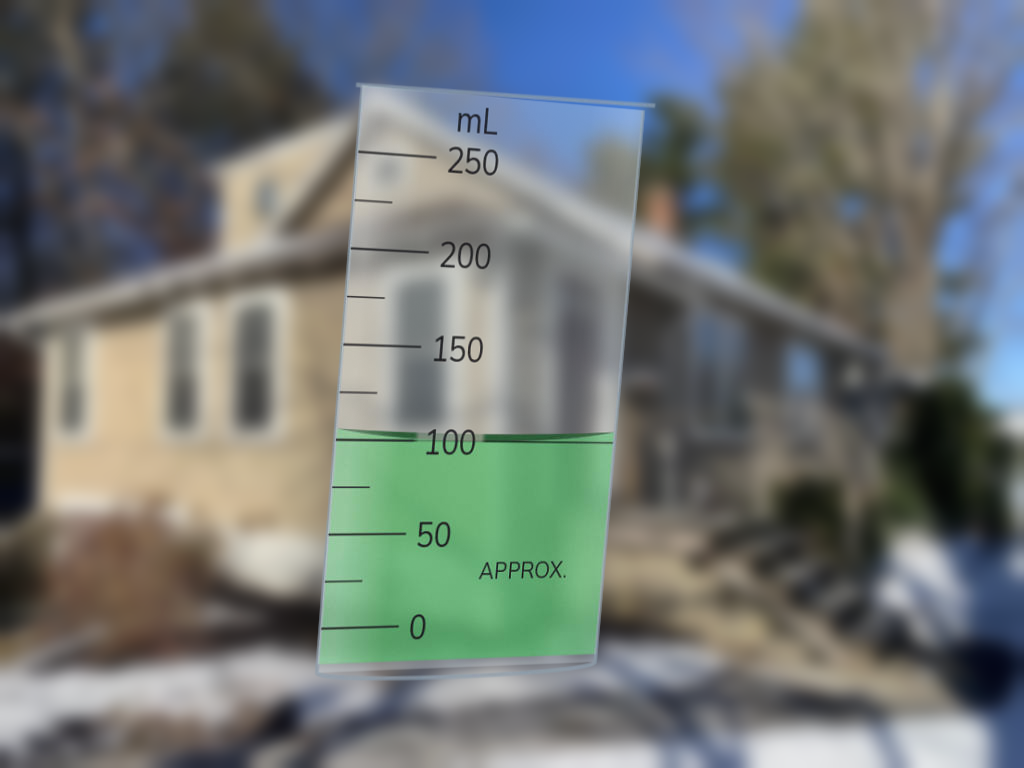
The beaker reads 100; mL
